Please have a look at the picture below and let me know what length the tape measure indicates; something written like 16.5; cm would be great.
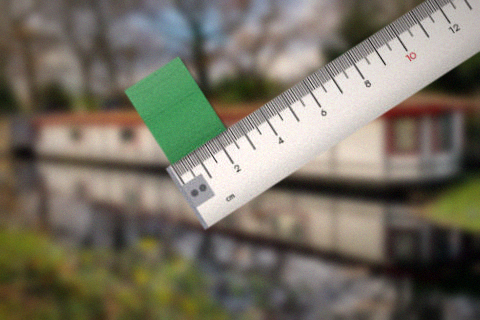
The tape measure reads 2.5; cm
